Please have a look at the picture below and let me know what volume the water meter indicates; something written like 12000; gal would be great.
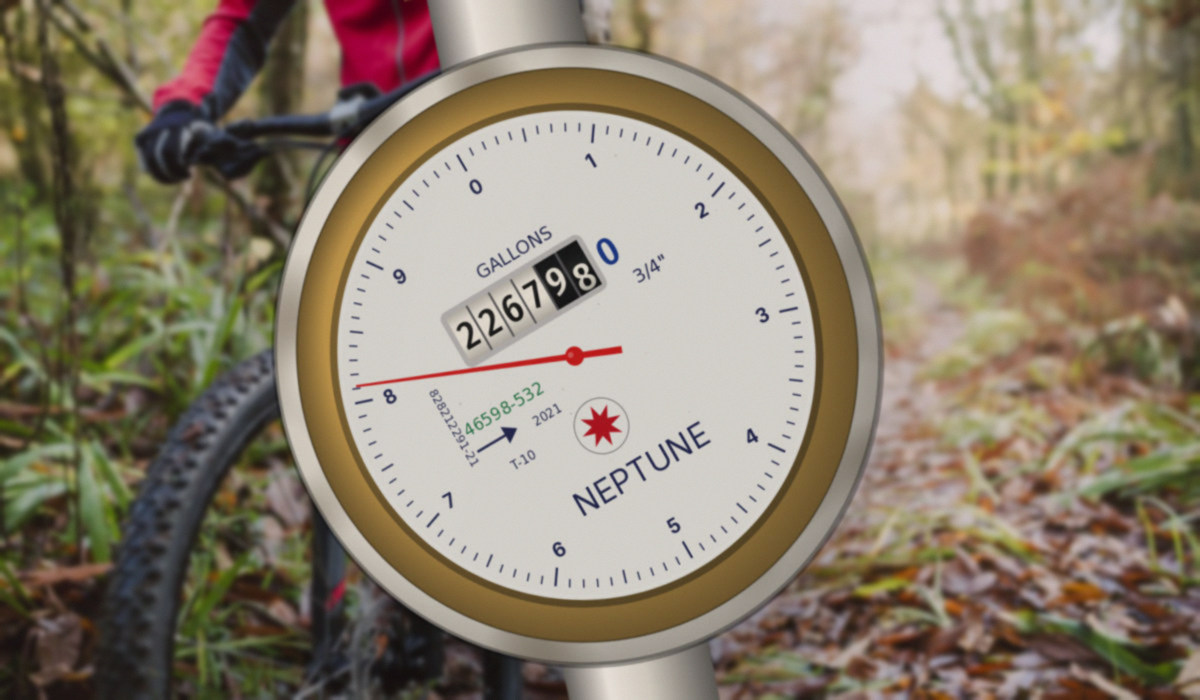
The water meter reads 2267978.1; gal
